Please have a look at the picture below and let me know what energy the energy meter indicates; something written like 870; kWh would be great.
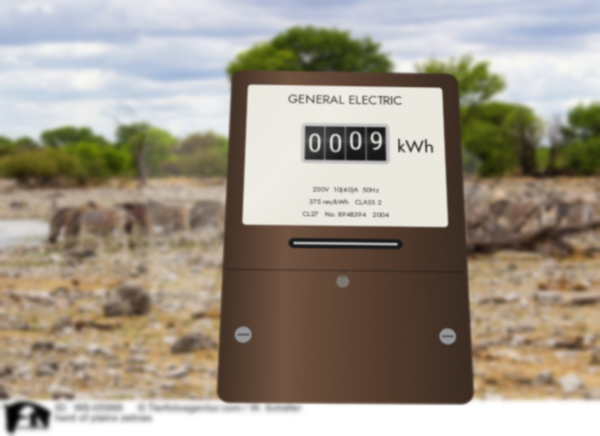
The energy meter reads 9; kWh
